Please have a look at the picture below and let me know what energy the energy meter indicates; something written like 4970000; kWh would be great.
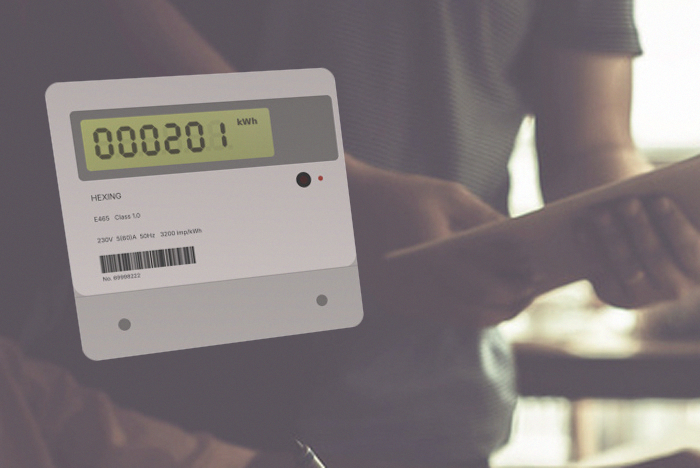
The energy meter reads 201; kWh
